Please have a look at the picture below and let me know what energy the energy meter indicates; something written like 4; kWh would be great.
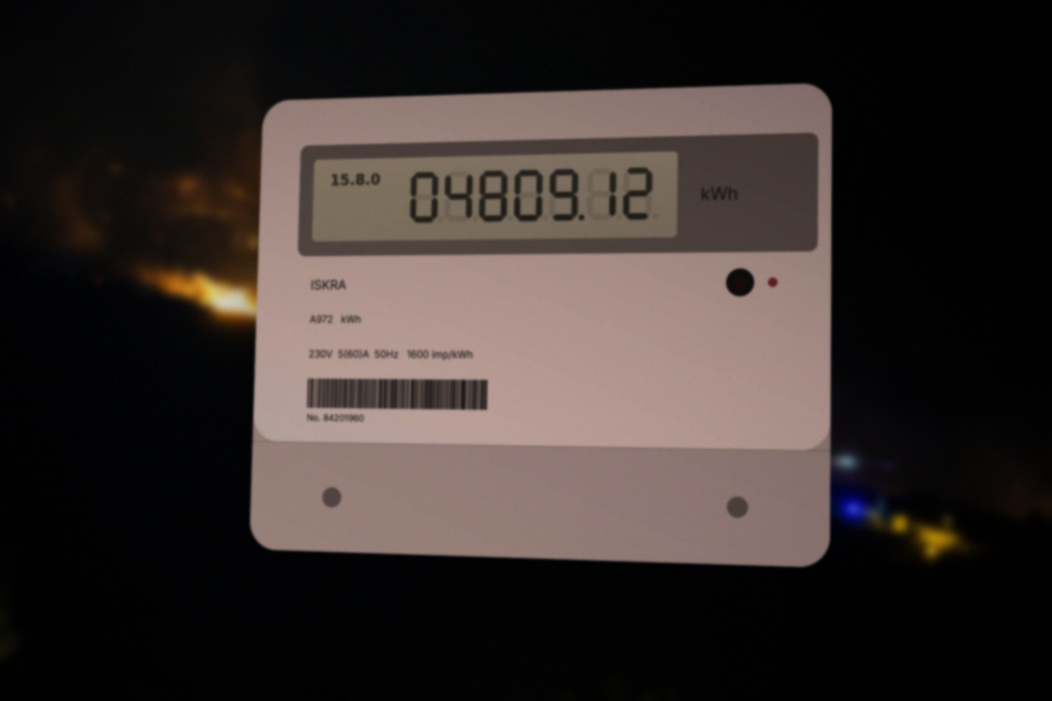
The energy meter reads 4809.12; kWh
